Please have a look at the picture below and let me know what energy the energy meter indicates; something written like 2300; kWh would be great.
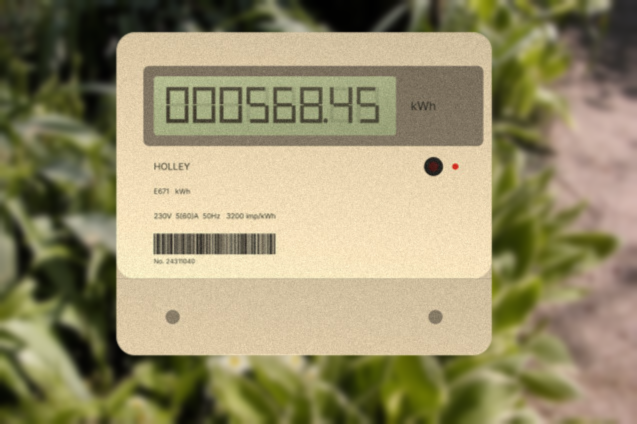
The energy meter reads 568.45; kWh
